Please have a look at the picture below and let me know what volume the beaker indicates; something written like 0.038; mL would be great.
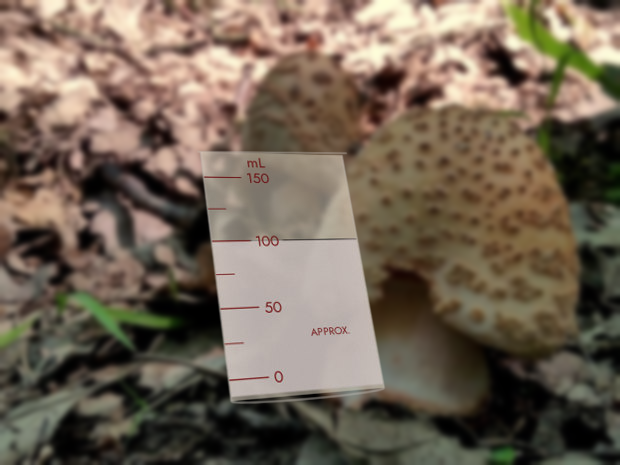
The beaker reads 100; mL
